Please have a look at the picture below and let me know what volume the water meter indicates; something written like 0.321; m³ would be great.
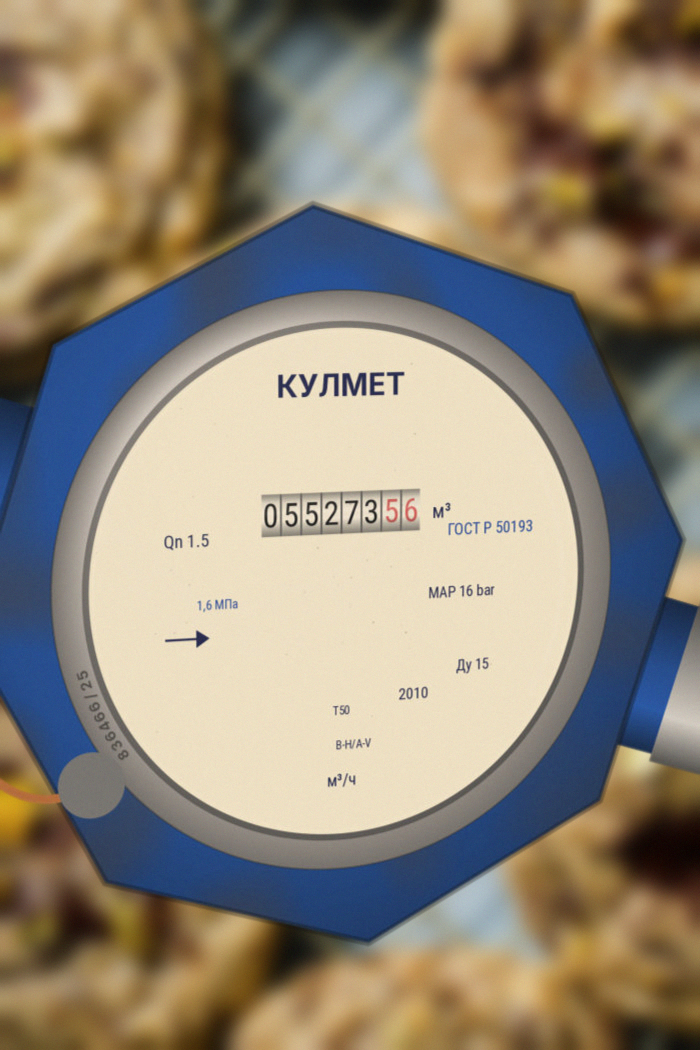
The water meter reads 55273.56; m³
